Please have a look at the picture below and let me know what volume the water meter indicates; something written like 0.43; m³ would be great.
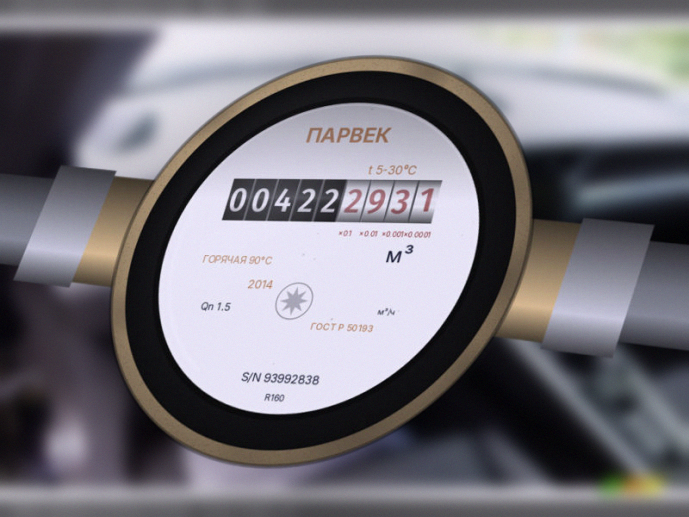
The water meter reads 422.2931; m³
